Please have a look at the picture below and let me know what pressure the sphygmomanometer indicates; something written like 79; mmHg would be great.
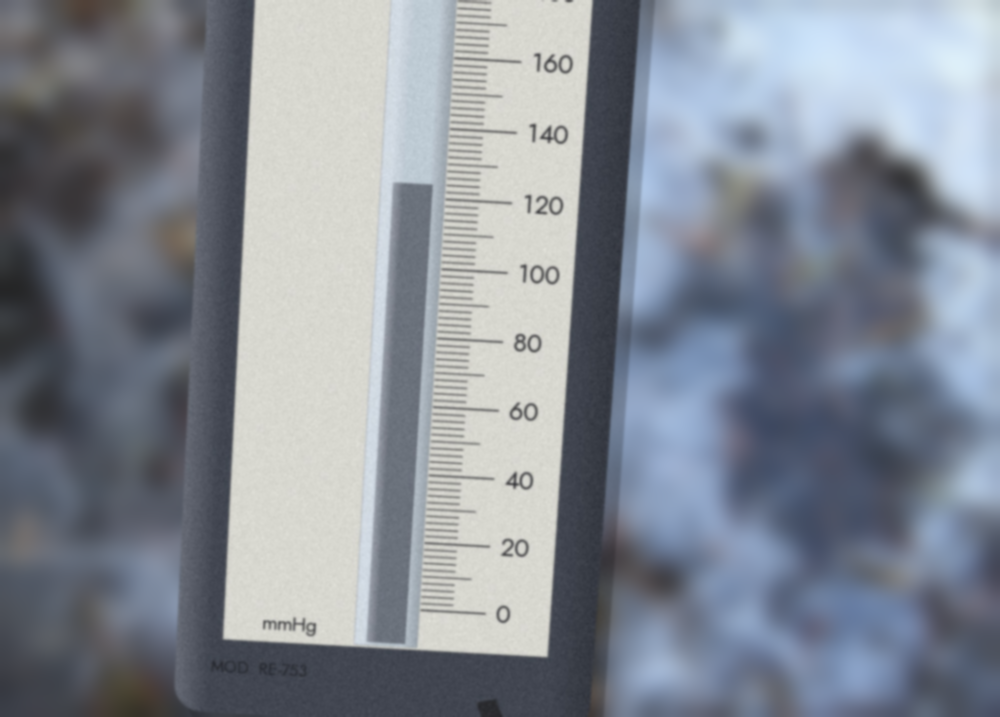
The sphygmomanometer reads 124; mmHg
